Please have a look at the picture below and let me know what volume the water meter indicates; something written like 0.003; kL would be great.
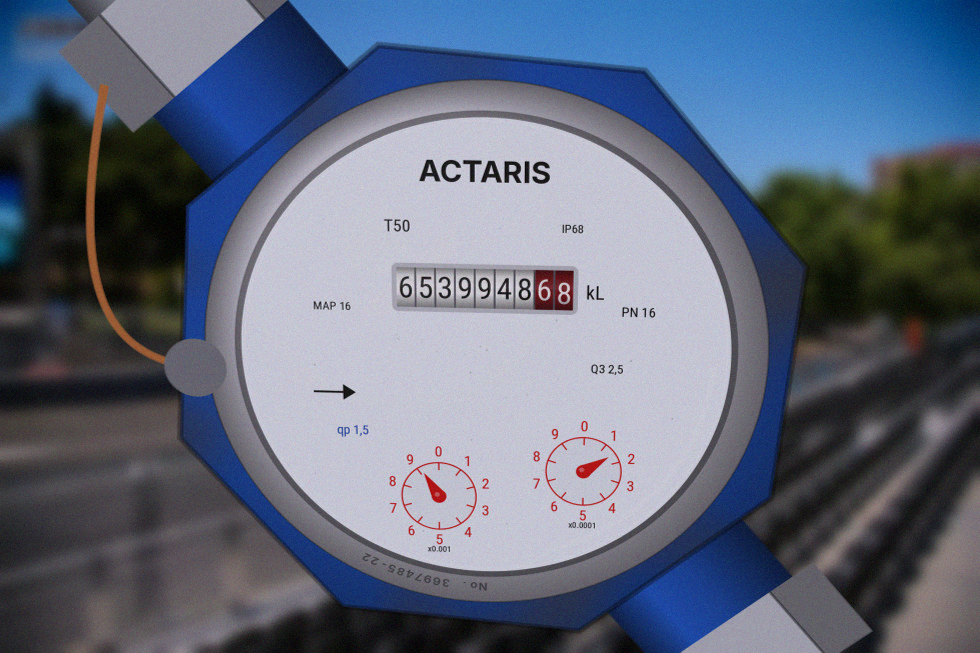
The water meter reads 6539948.6791; kL
